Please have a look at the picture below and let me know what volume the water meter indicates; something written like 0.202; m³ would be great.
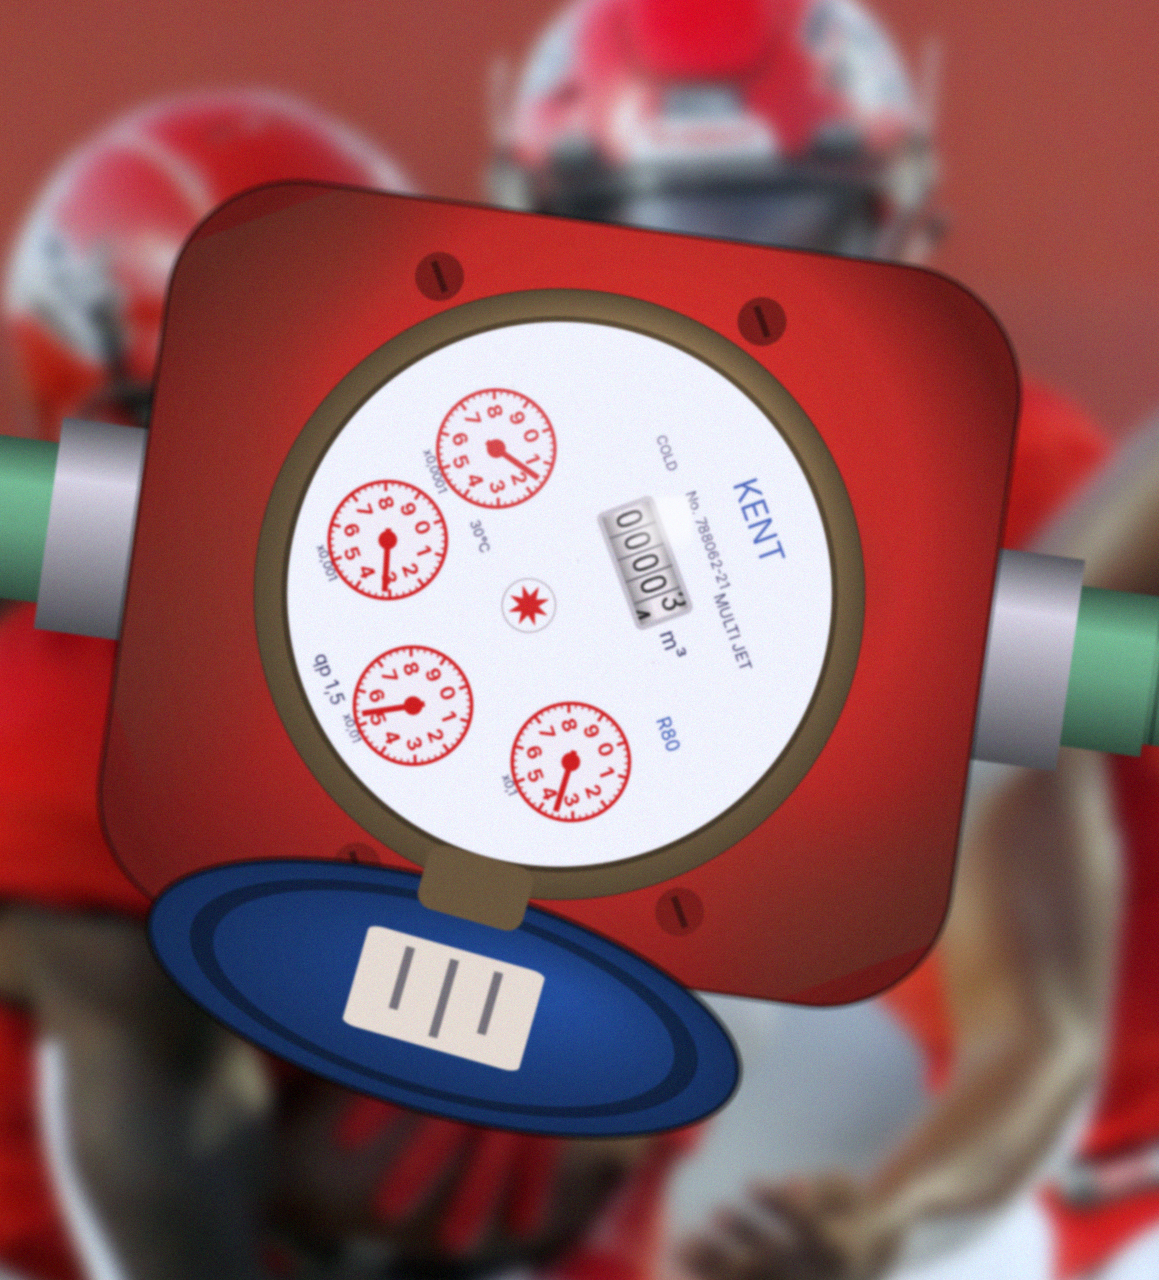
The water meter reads 3.3531; m³
